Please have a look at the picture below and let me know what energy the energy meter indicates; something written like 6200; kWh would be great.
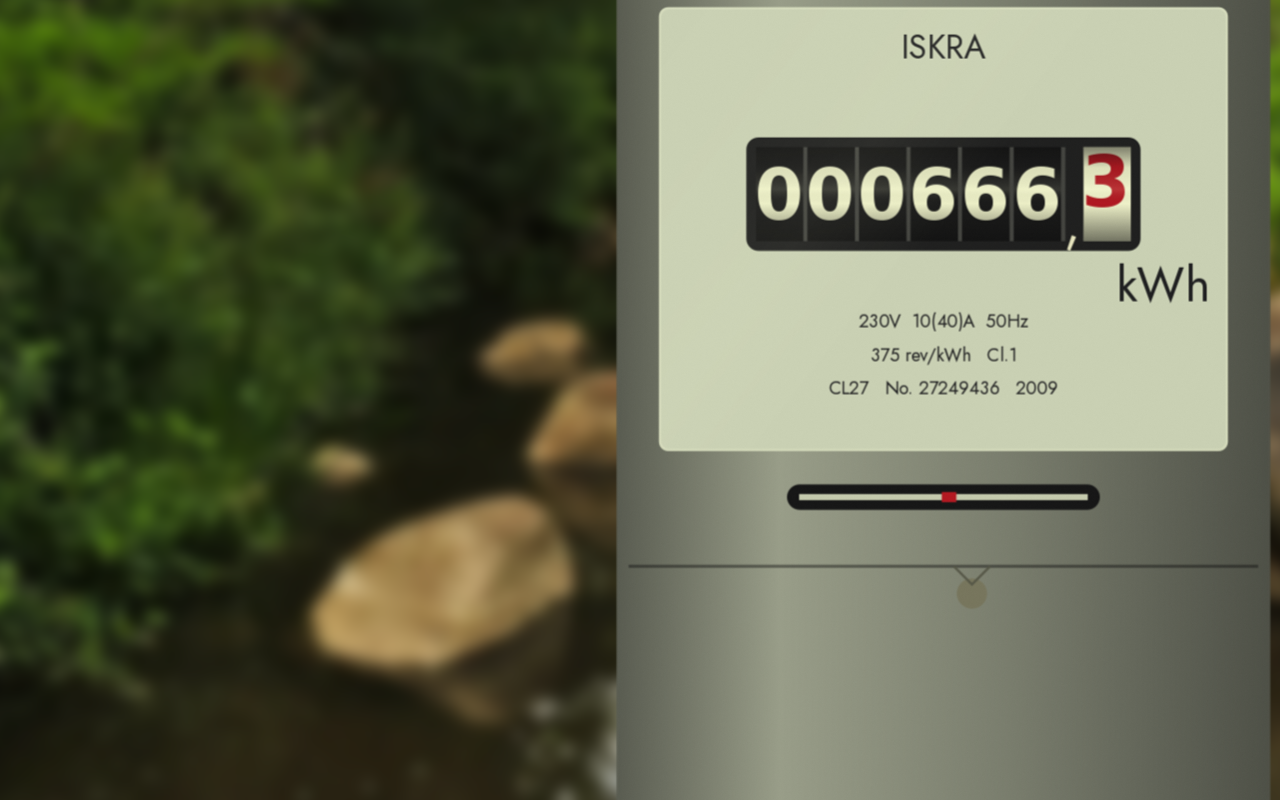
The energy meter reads 666.3; kWh
